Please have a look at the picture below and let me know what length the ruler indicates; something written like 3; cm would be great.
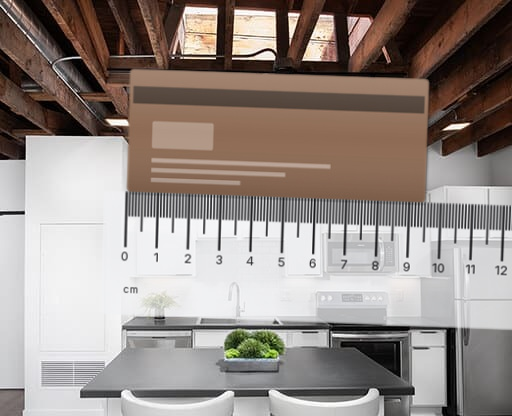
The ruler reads 9.5; cm
